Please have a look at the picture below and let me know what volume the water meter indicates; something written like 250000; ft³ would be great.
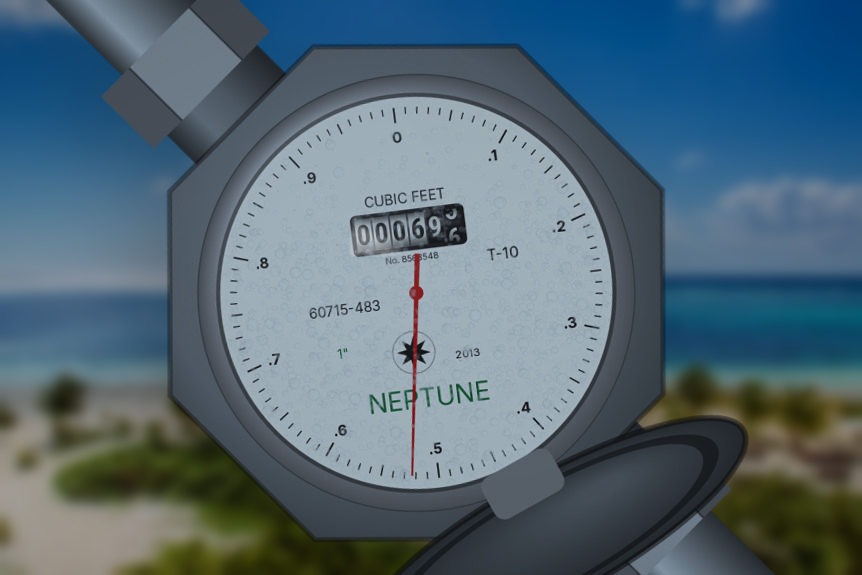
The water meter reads 695.52; ft³
